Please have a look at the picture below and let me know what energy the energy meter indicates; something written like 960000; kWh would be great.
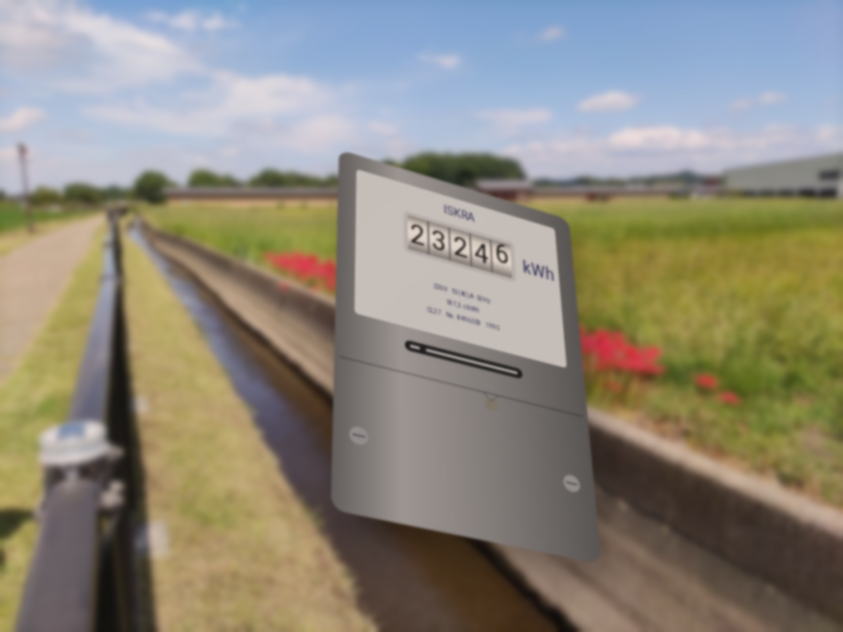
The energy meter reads 23246; kWh
